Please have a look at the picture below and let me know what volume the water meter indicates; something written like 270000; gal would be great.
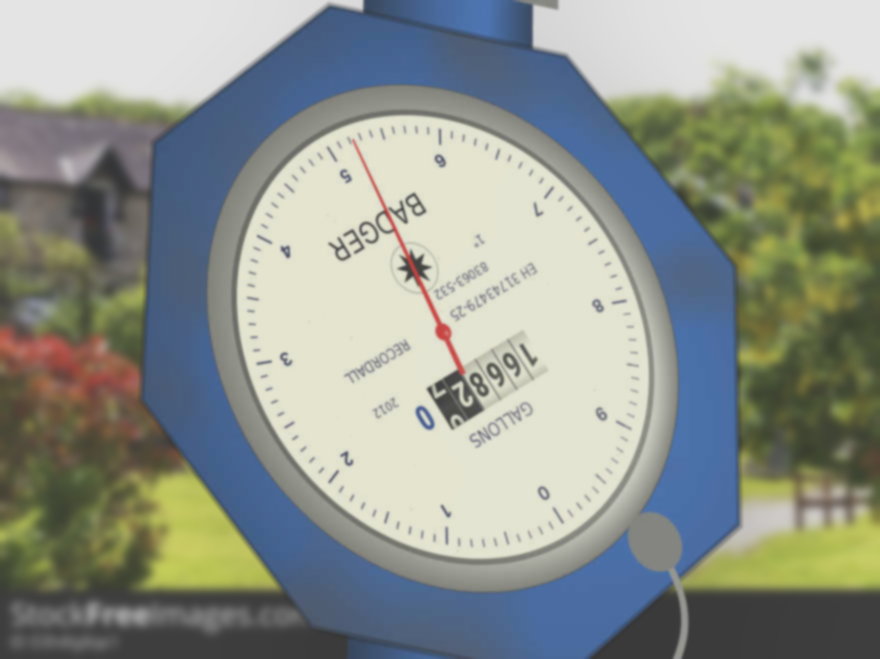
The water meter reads 1668265.2; gal
